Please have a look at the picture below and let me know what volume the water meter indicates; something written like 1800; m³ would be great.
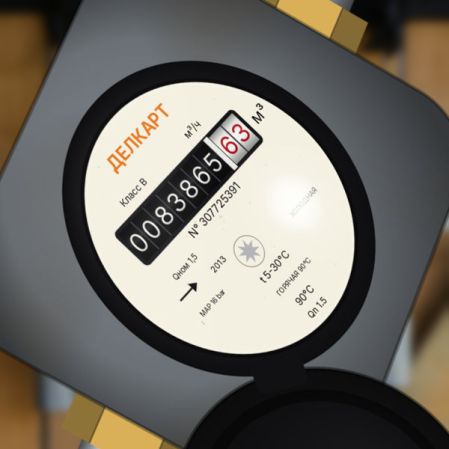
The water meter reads 83865.63; m³
